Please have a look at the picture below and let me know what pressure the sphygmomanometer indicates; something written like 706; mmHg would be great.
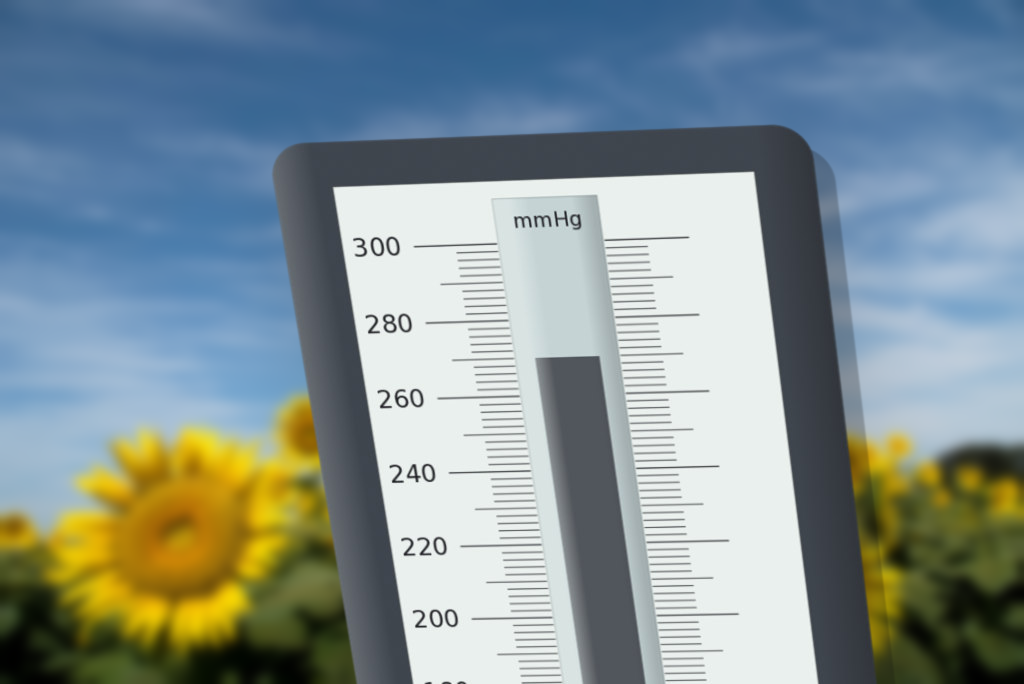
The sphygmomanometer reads 270; mmHg
